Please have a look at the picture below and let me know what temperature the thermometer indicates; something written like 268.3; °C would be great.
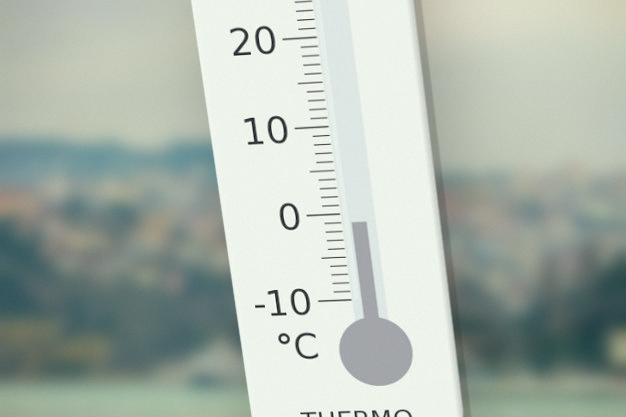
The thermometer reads -1; °C
